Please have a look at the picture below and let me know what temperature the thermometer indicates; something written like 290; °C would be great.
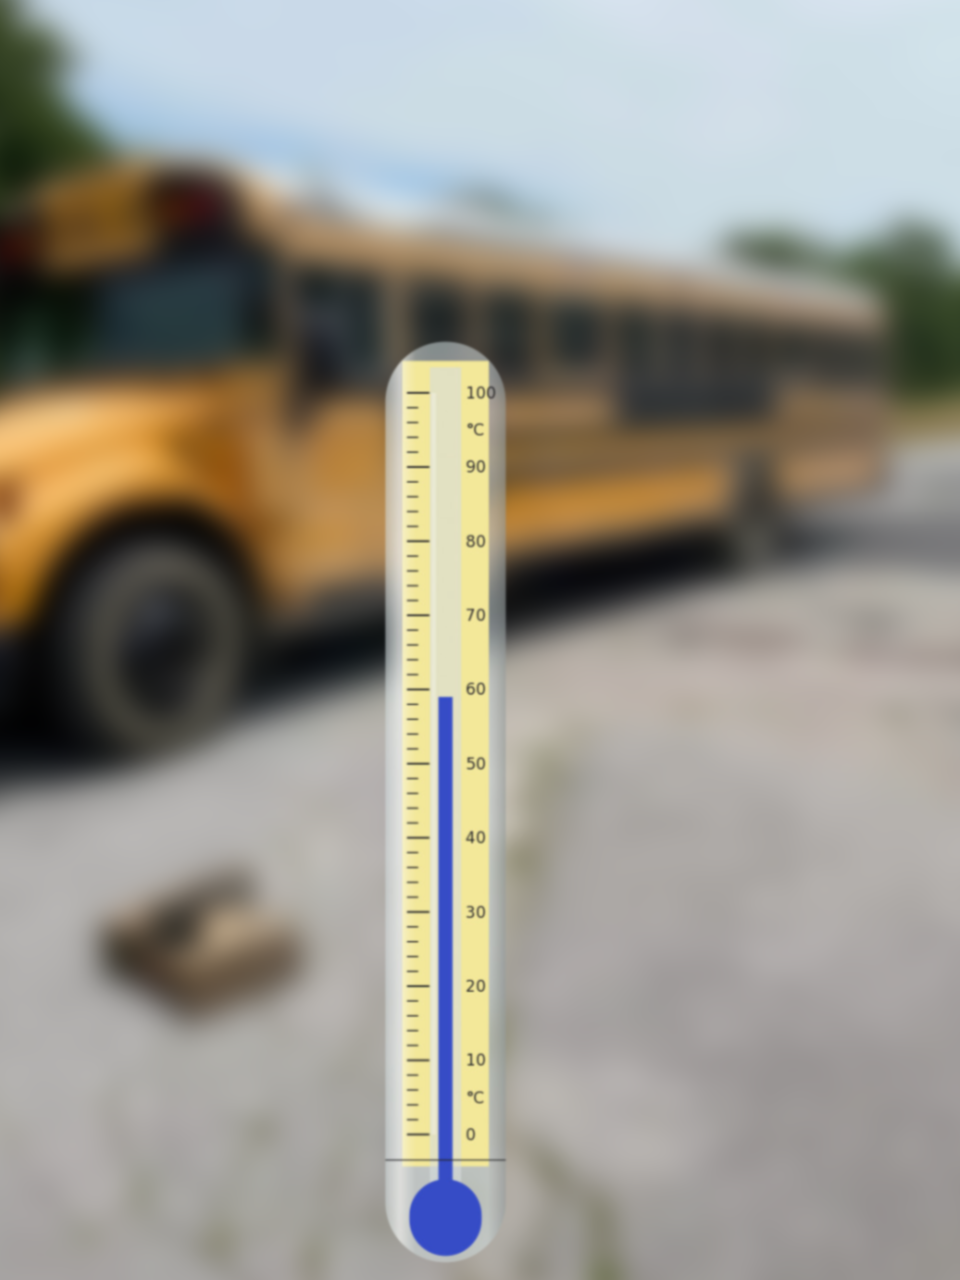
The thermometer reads 59; °C
